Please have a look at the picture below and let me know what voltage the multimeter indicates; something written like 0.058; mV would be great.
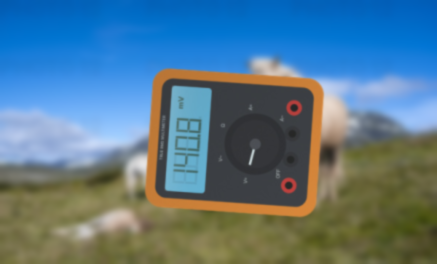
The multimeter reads 140.8; mV
